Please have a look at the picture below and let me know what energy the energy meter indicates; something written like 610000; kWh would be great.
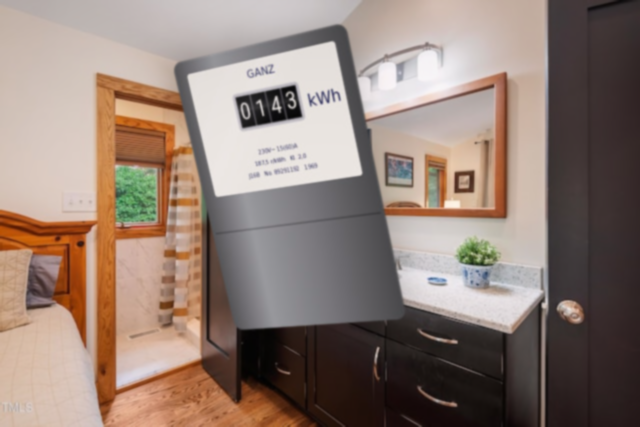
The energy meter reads 143; kWh
